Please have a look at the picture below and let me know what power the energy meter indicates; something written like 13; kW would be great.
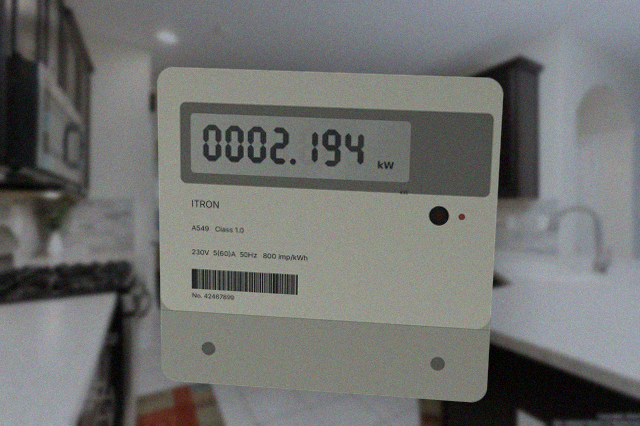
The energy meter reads 2.194; kW
